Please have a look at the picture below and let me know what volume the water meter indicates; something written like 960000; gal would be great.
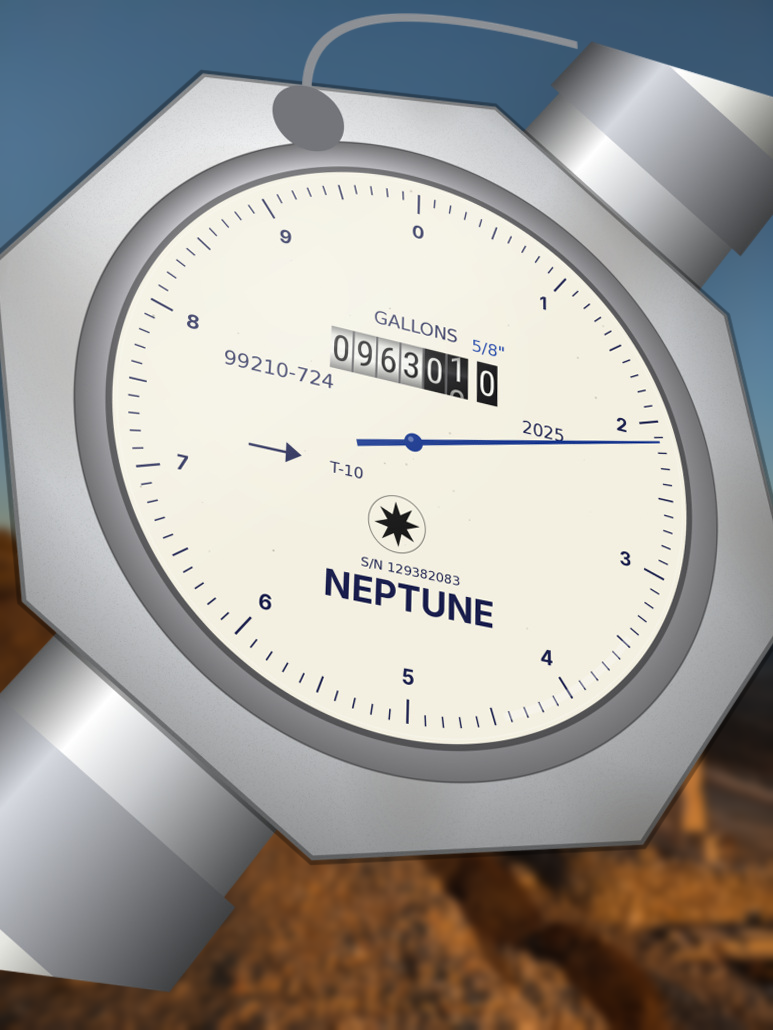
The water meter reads 963012.1; gal
